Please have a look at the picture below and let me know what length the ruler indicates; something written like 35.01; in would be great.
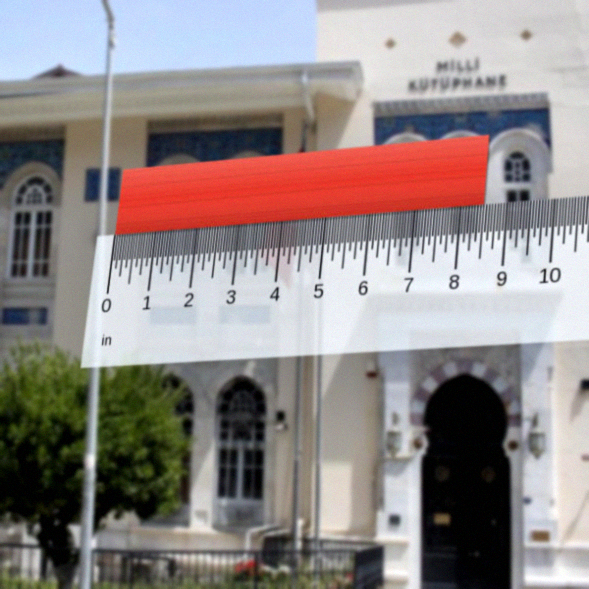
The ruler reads 8.5; in
